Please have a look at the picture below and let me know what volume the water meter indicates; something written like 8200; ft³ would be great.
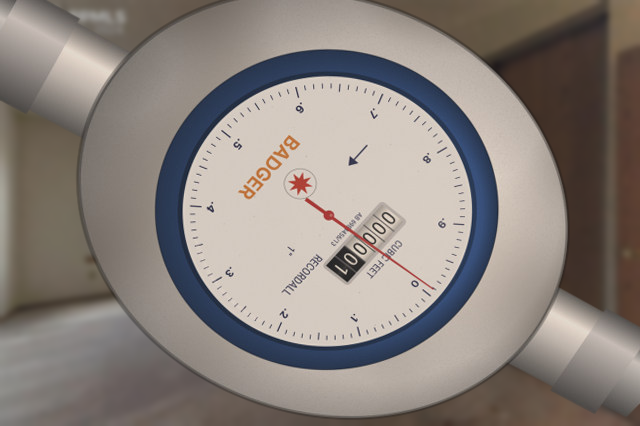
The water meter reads 0.99; ft³
